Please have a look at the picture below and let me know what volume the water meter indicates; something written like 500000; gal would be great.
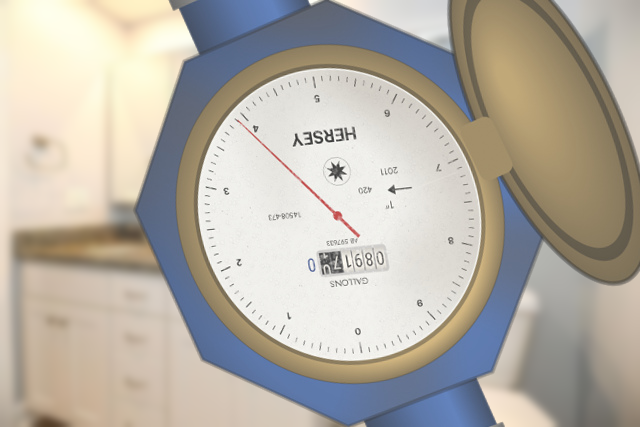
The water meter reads 891703.9; gal
